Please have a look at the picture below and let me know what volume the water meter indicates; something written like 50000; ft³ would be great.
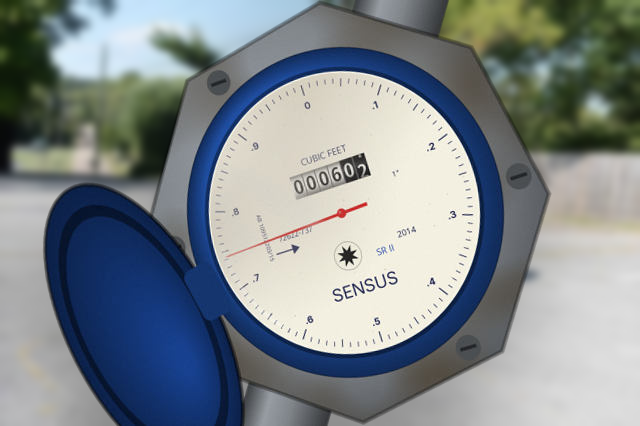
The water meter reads 601.74; ft³
